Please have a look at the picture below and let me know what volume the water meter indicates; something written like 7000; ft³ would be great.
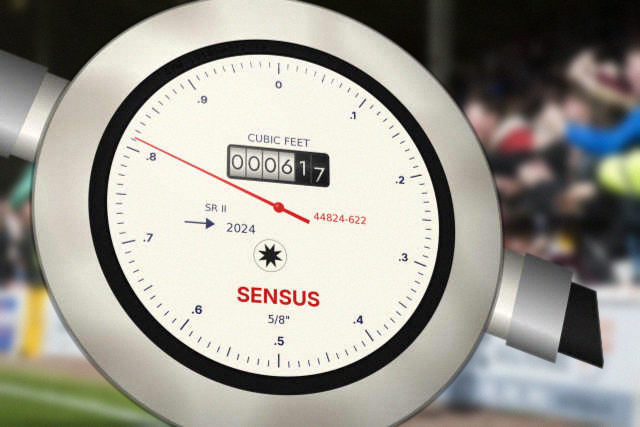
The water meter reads 616.81; ft³
